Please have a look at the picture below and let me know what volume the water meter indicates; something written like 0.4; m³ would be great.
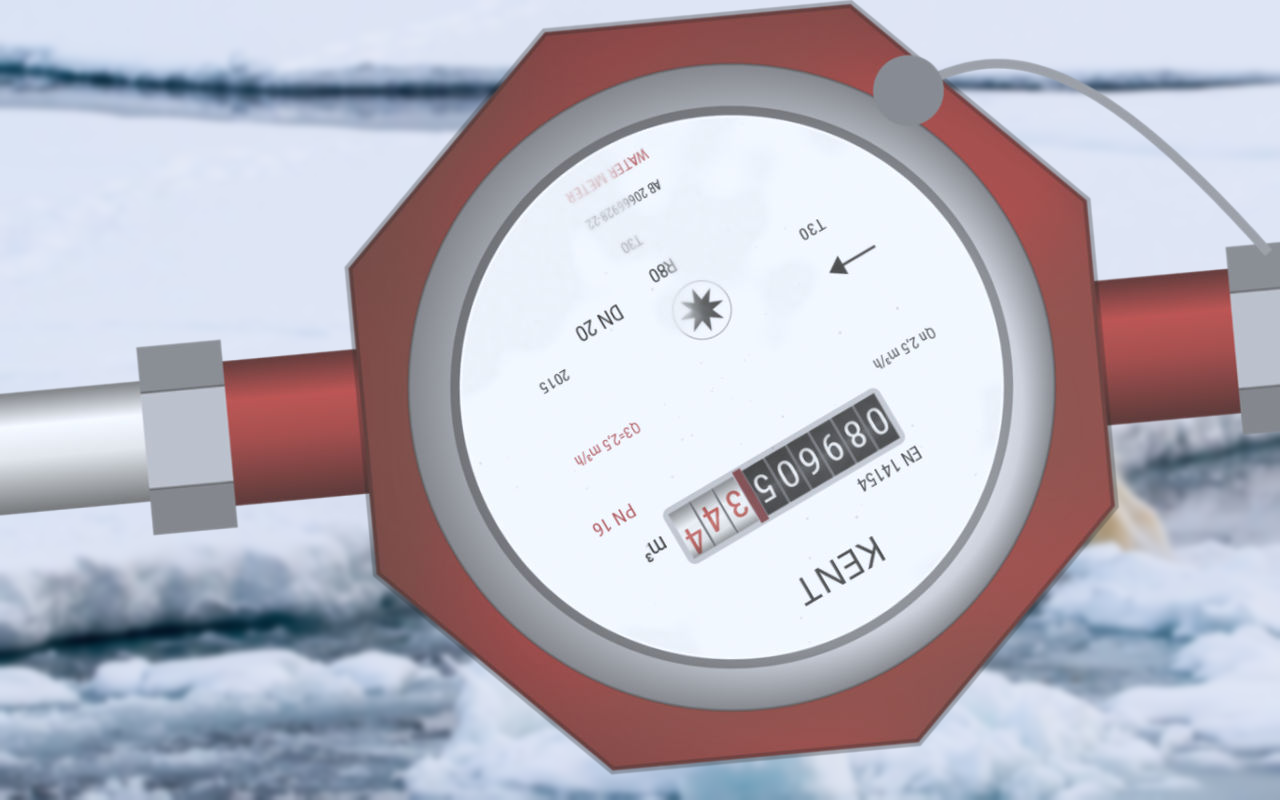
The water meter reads 89605.344; m³
